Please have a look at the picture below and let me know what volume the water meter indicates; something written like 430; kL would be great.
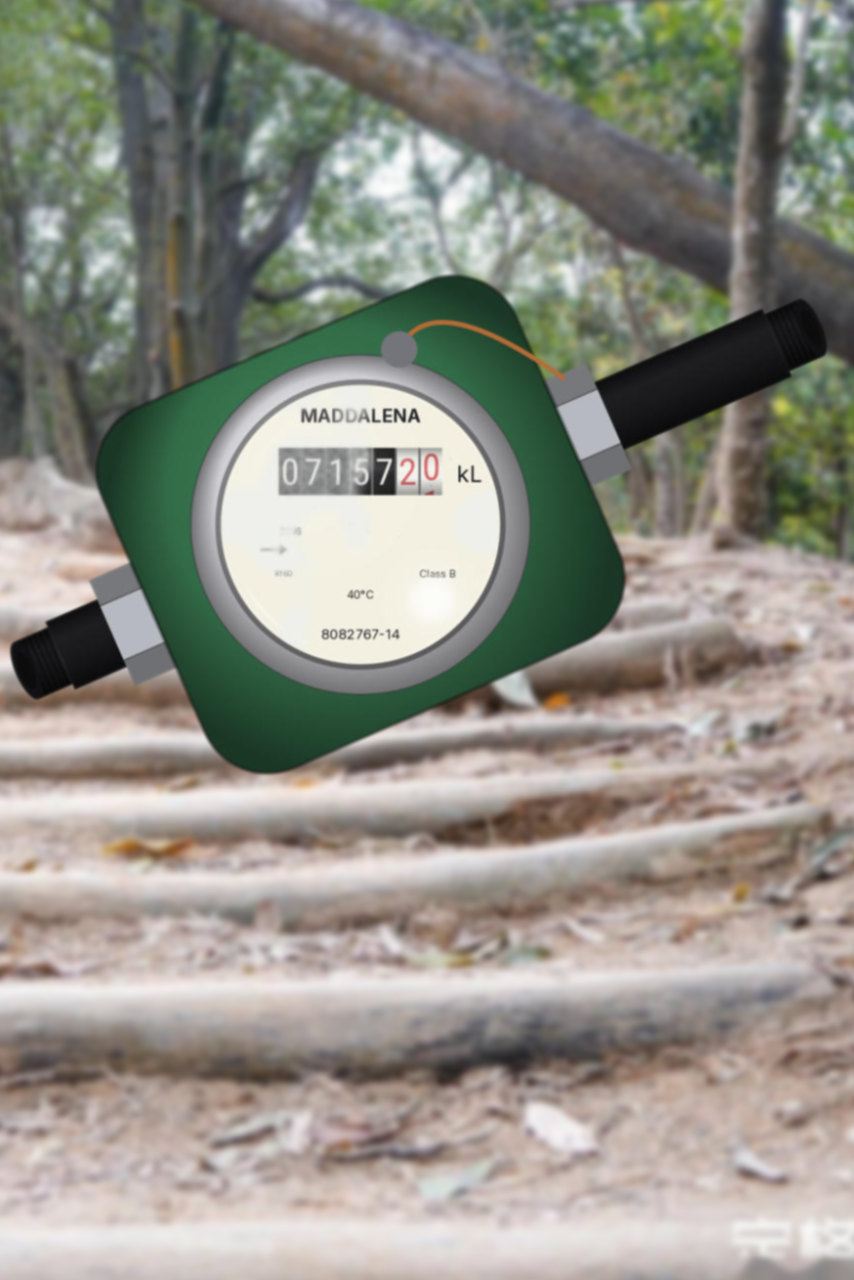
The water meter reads 7157.20; kL
